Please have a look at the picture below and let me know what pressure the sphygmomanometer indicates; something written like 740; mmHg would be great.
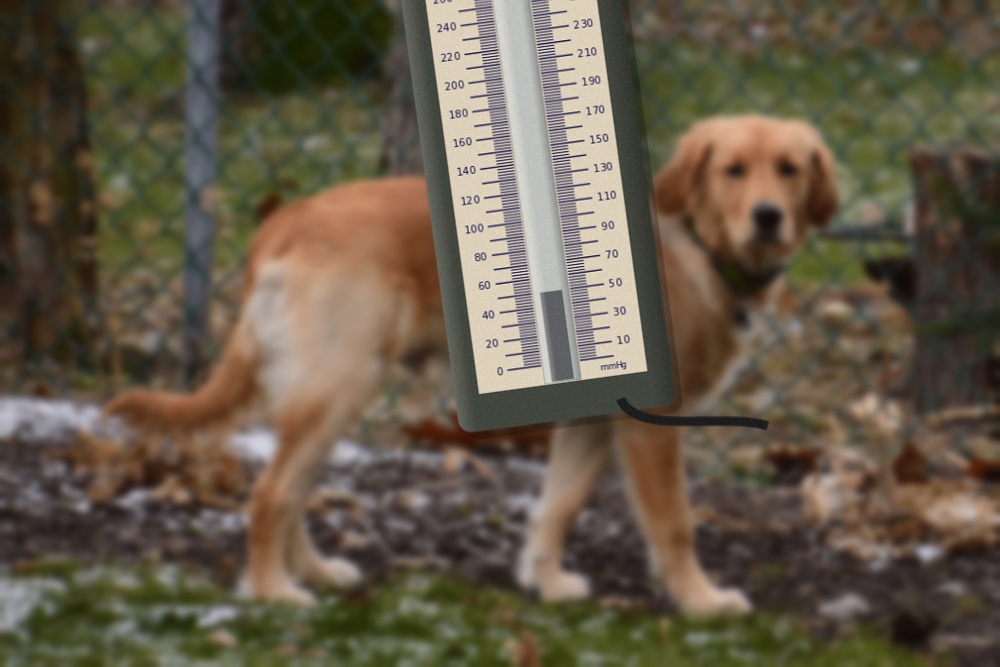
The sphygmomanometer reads 50; mmHg
